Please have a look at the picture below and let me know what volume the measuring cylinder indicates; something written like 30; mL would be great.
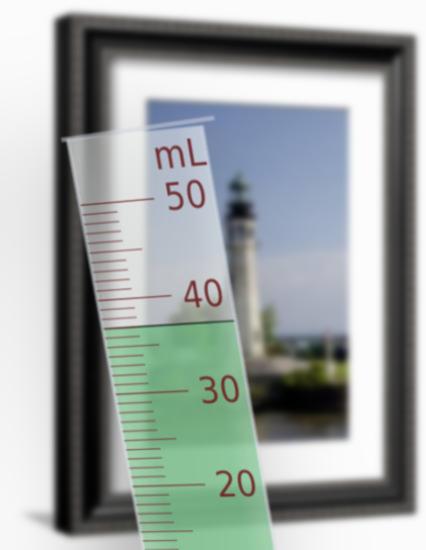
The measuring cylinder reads 37; mL
